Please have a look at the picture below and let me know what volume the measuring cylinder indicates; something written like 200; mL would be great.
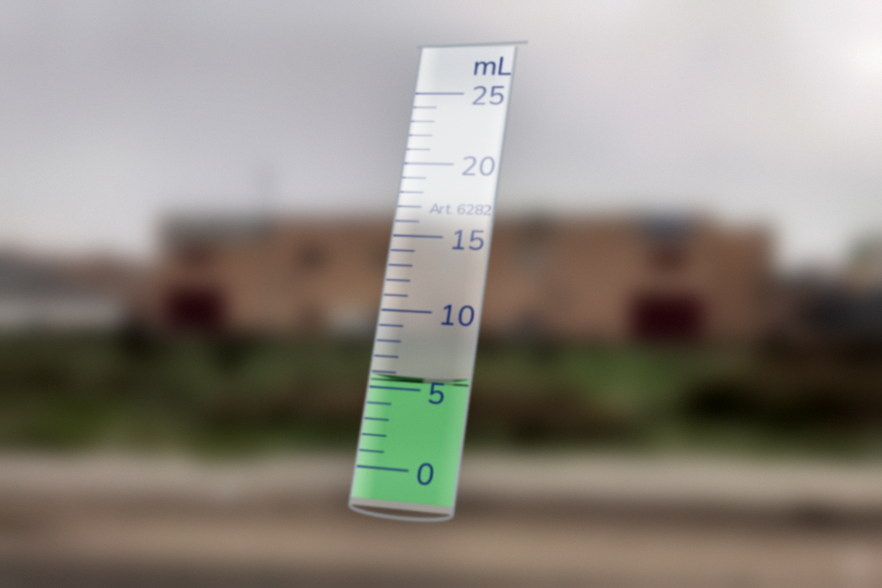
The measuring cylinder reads 5.5; mL
